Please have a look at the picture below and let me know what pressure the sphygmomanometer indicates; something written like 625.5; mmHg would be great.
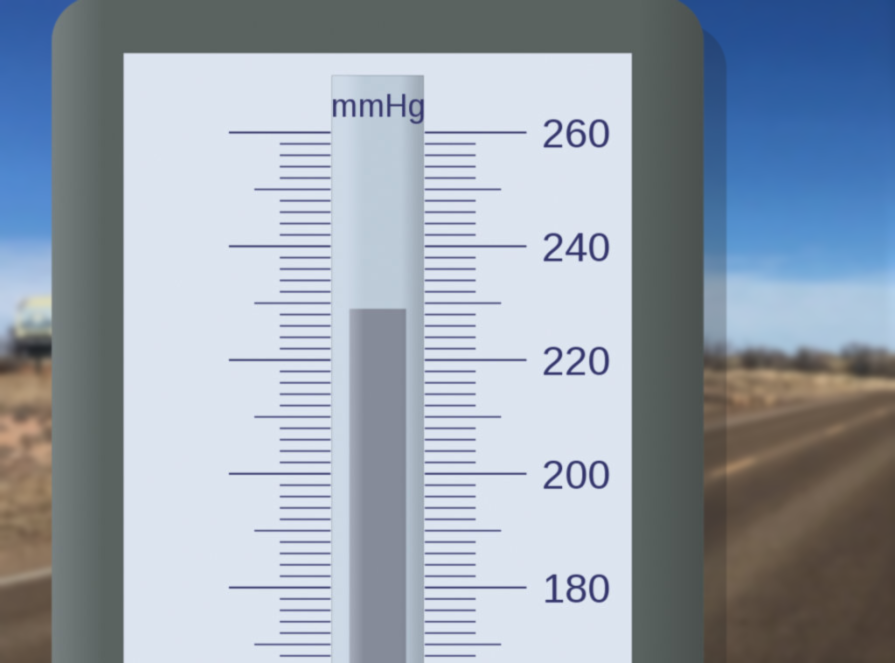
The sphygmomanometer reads 229; mmHg
